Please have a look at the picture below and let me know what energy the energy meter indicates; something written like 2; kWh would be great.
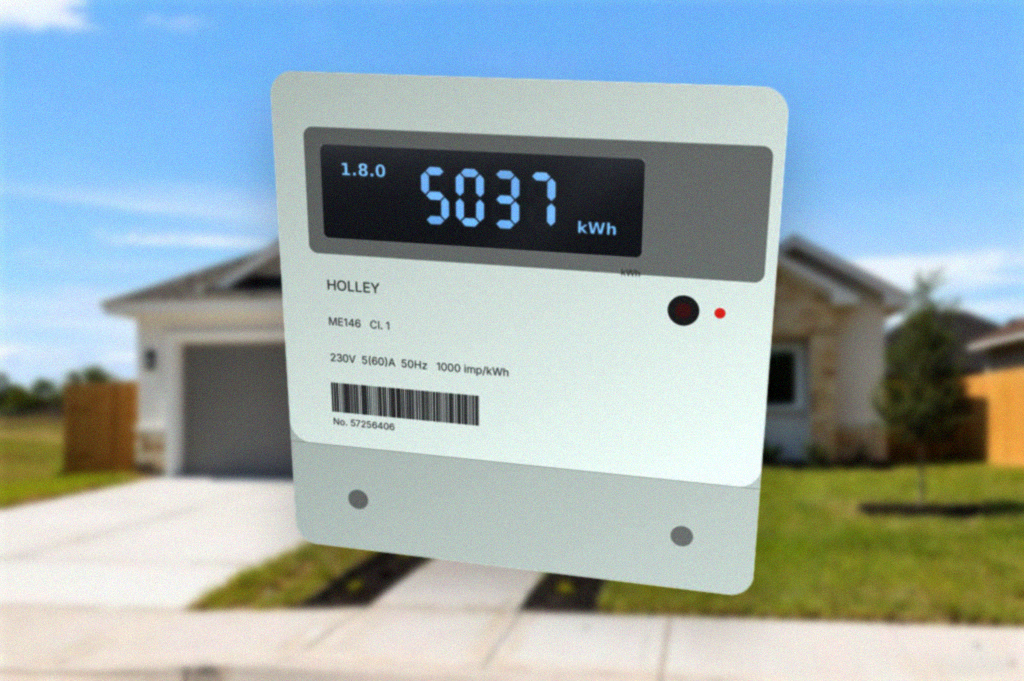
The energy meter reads 5037; kWh
